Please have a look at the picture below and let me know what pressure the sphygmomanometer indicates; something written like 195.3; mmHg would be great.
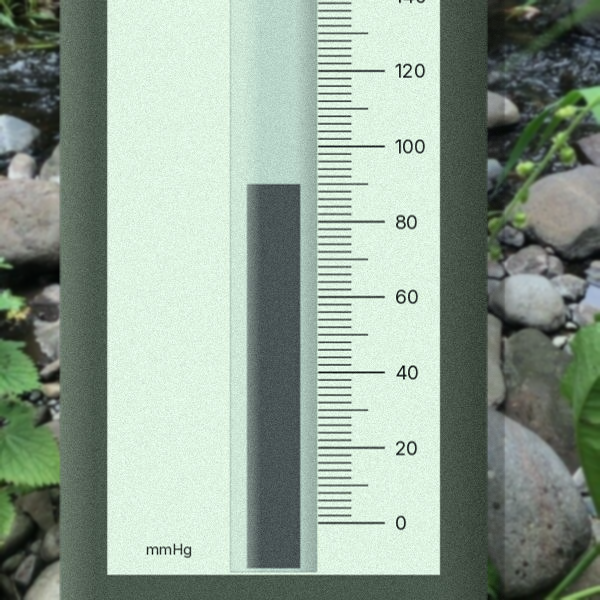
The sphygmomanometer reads 90; mmHg
